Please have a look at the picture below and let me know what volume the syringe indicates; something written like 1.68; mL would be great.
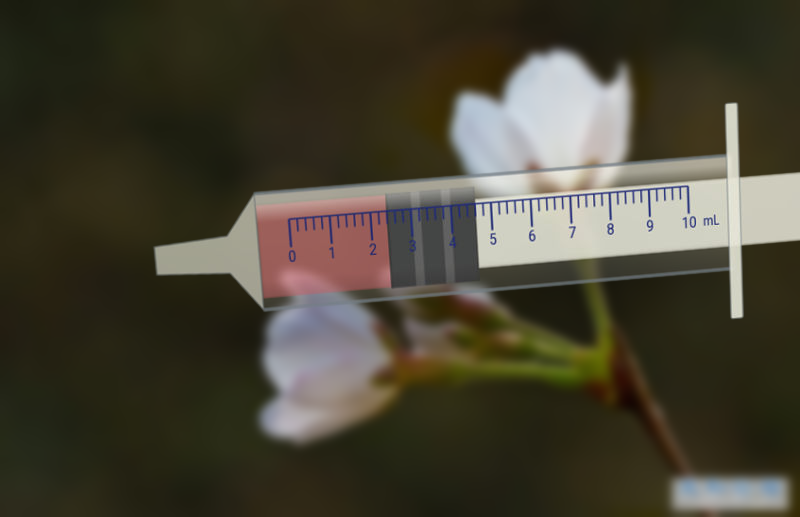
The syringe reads 2.4; mL
